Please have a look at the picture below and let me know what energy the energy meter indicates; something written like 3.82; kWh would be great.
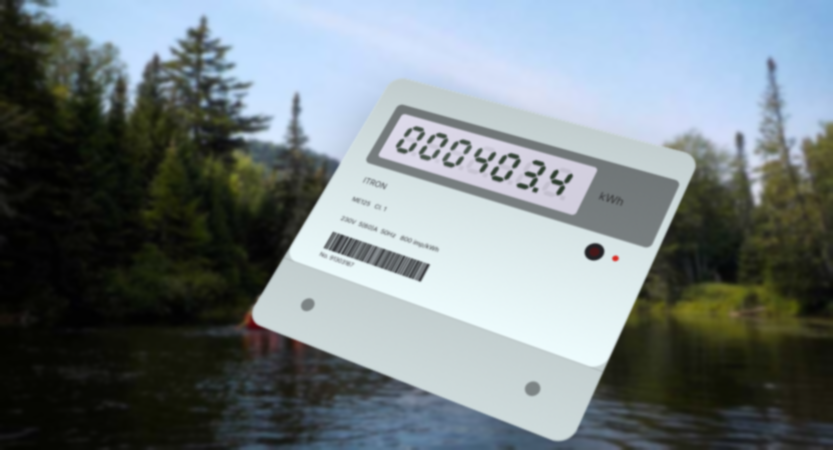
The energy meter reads 403.4; kWh
